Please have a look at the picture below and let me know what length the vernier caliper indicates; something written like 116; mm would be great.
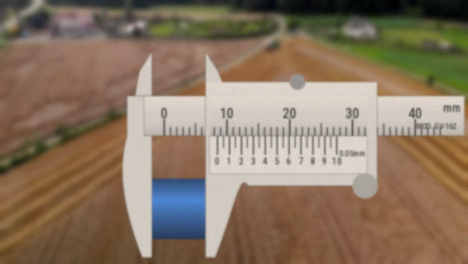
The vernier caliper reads 8.5; mm
